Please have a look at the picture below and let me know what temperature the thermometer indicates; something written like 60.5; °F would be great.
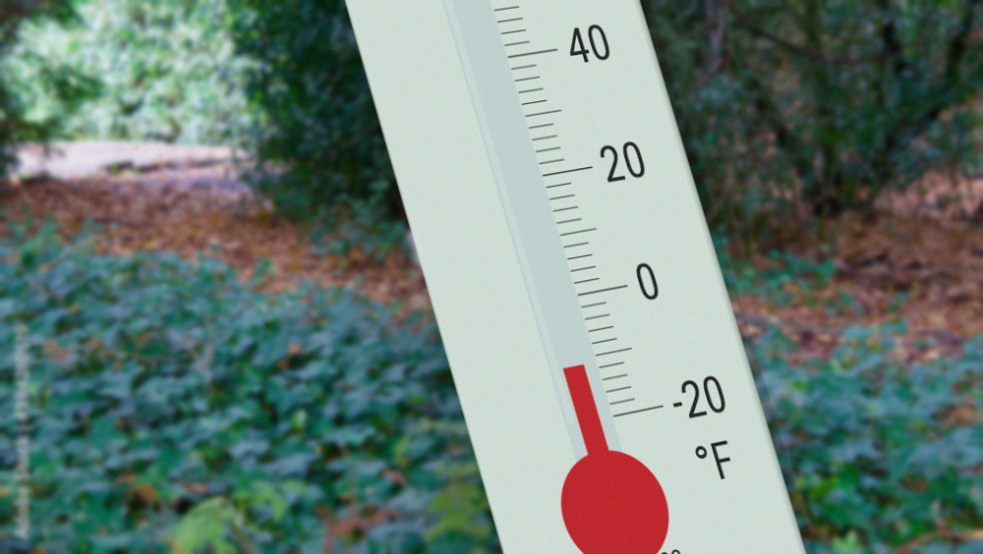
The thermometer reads -11; °F
